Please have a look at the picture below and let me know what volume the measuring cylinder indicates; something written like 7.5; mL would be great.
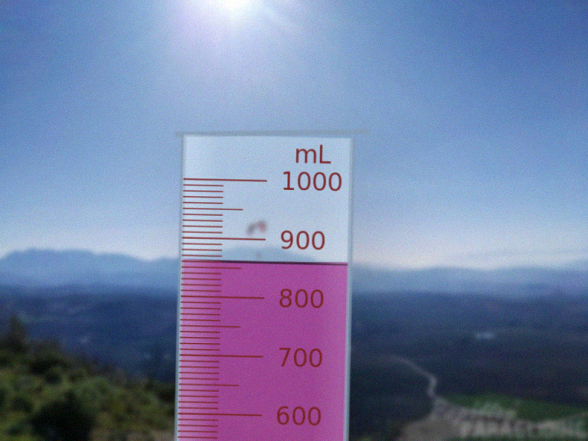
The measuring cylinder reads 860; mL
